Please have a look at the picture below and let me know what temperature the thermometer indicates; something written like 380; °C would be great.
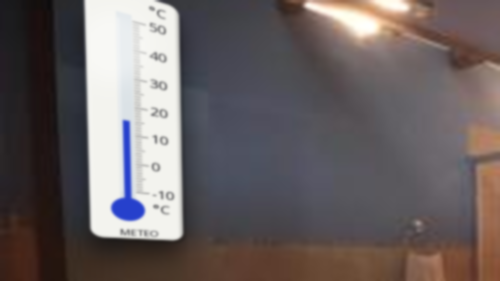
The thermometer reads 15; °C
